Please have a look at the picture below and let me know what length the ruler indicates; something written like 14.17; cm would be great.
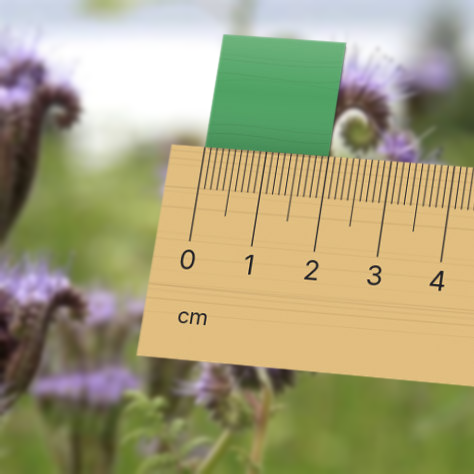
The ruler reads 2; cm
